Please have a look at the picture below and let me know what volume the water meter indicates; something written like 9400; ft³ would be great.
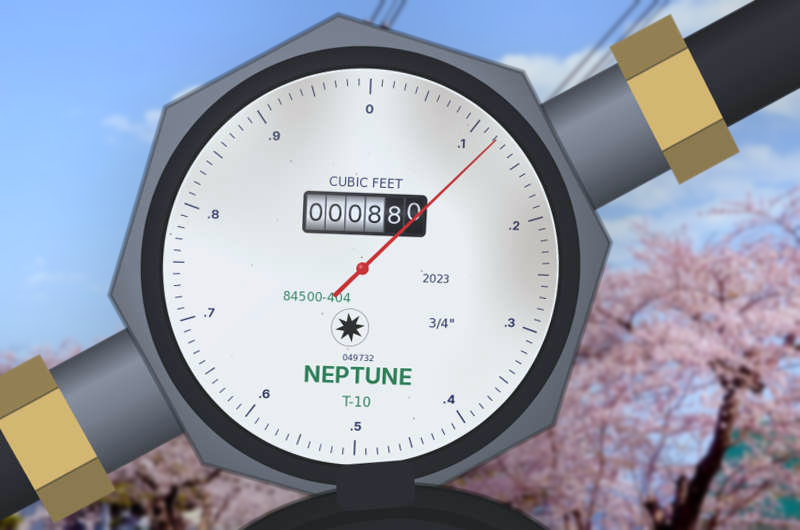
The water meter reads 880.12; ft³
